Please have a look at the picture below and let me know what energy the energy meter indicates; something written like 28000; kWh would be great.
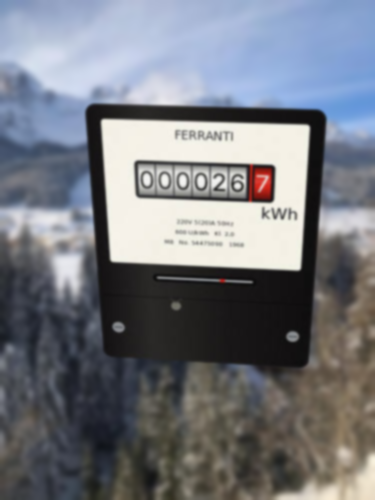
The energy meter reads 26.7; kWh
